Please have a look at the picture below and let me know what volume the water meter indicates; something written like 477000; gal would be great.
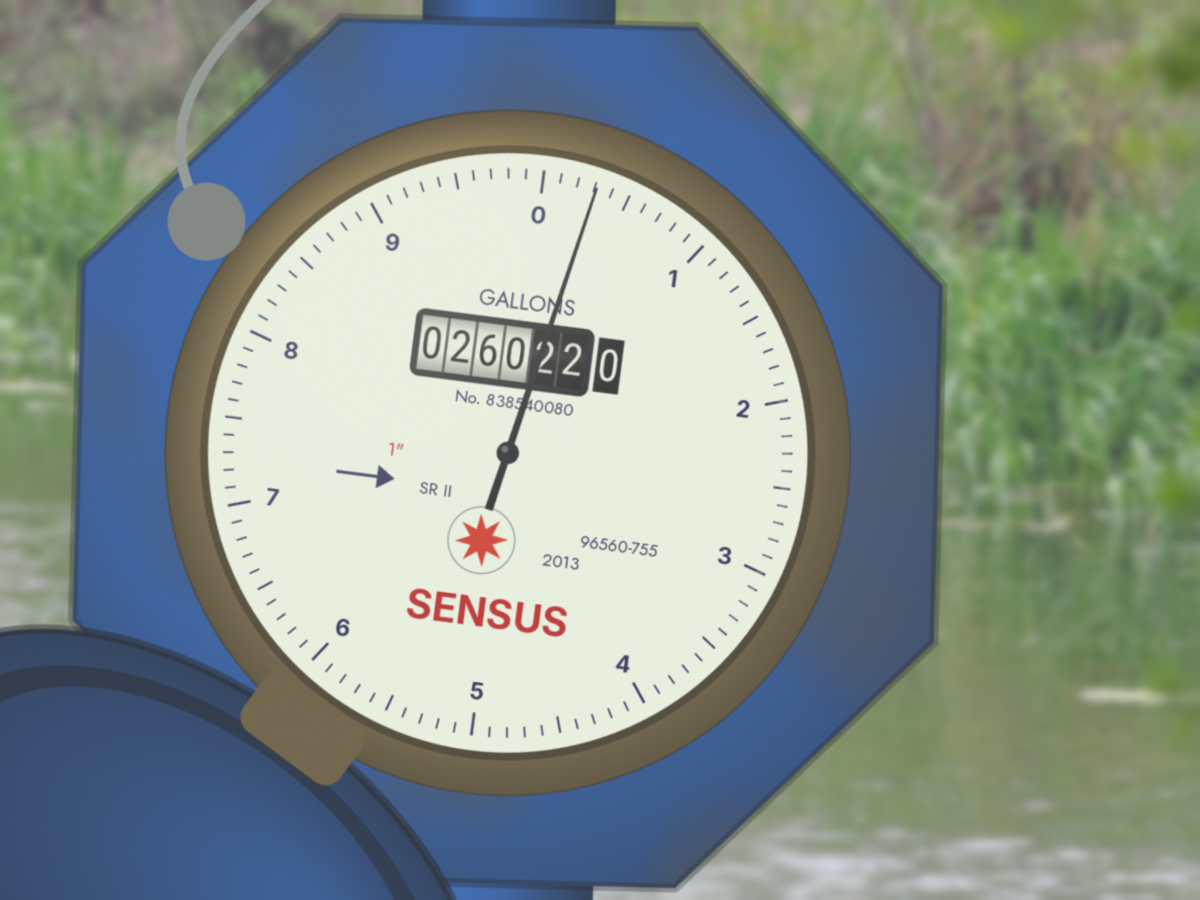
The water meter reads 260220.3; gal
